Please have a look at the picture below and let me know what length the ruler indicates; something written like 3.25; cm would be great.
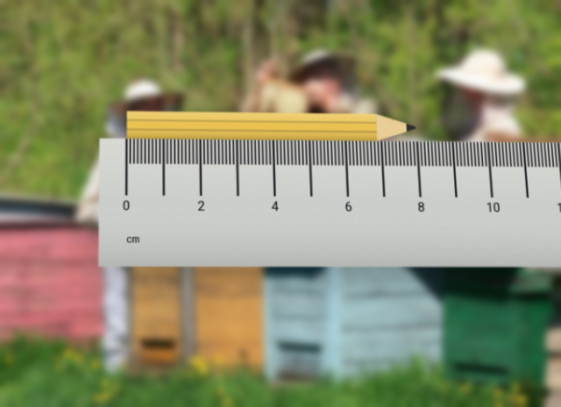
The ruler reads 8; cm
